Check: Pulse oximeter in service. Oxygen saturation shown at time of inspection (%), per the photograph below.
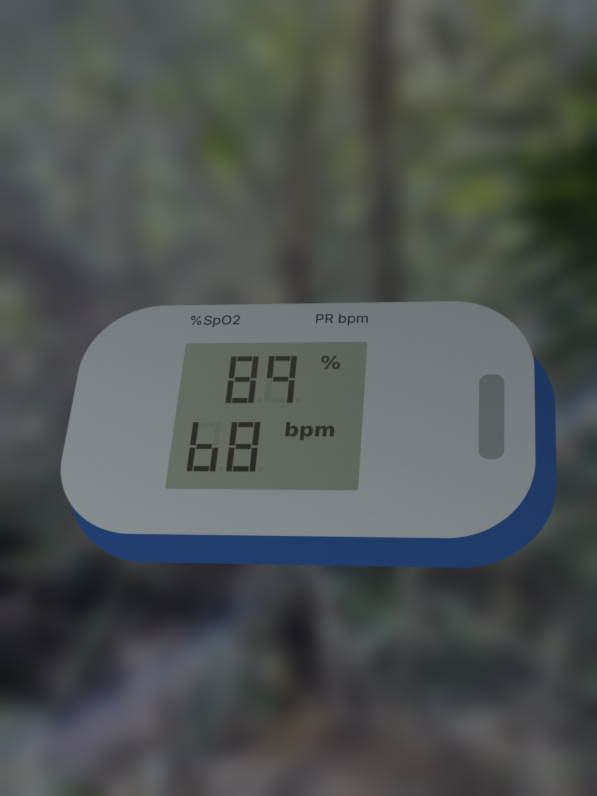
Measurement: 89 %
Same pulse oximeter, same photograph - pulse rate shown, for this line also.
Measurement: 68 bpm
